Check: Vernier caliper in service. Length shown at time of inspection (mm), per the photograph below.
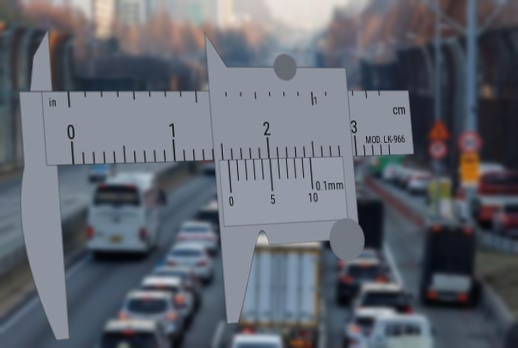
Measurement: 15.6 mm
